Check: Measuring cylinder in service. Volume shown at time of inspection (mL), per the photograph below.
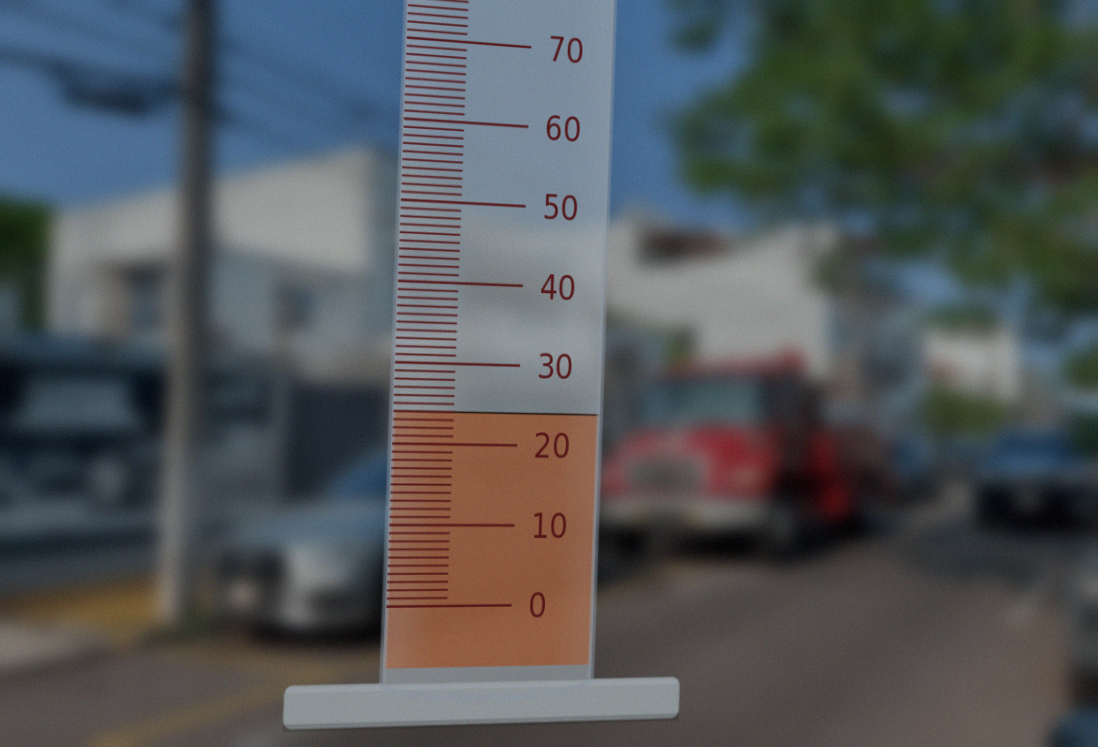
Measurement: 24 mL
